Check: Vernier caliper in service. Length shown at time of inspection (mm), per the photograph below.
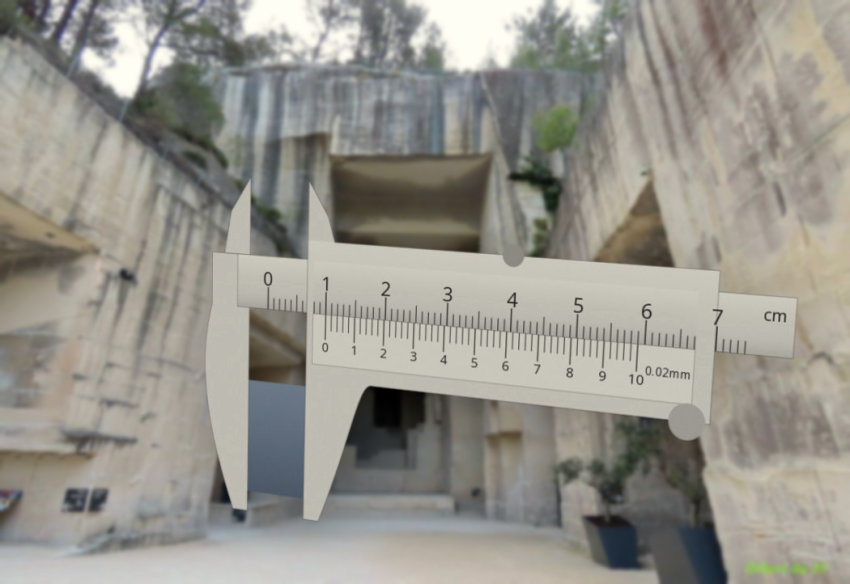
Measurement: 10.0 mm
